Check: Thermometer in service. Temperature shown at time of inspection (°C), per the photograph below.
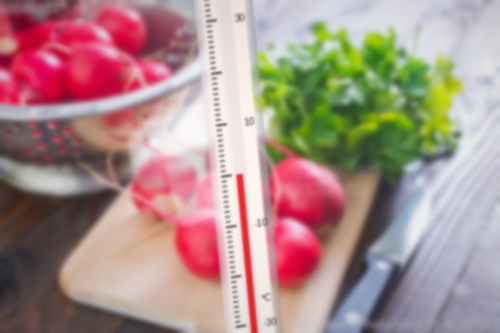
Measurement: 0 °C
